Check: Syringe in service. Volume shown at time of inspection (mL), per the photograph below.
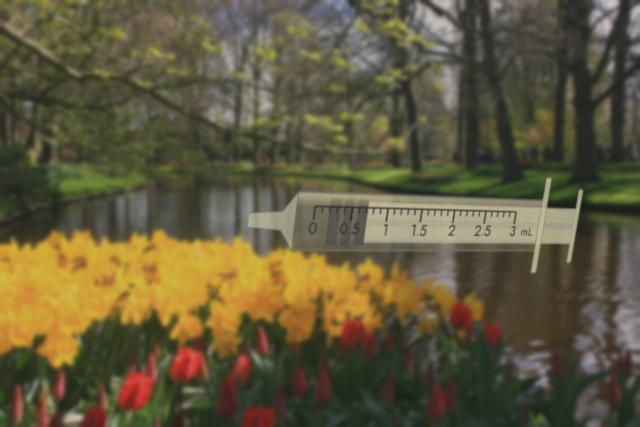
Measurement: 0.2 mL
